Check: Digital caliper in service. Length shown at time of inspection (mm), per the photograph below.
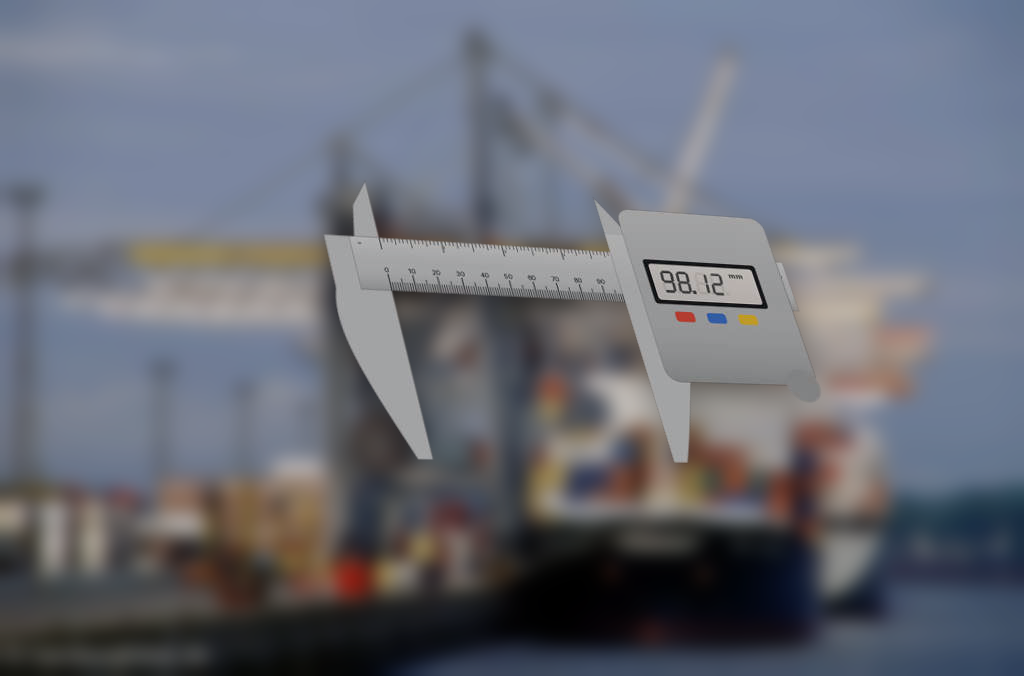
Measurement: 98.12 mm
